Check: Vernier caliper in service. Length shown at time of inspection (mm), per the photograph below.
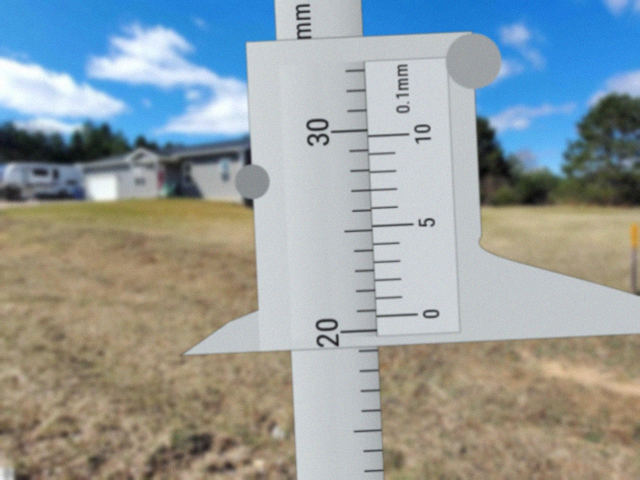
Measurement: 20.7 mm
